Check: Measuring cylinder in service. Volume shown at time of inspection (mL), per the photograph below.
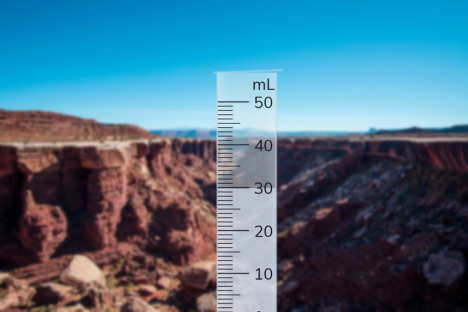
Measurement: 30 mL
